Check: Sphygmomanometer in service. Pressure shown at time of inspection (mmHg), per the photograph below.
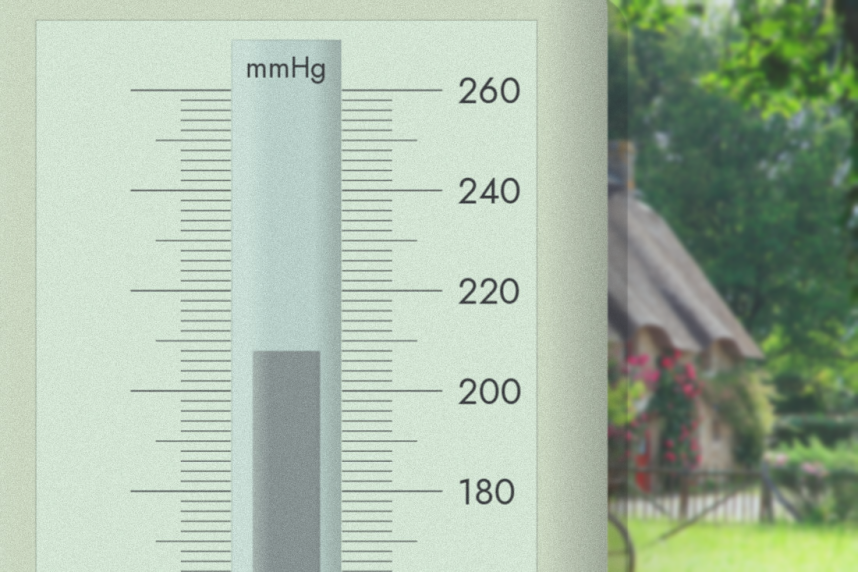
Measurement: 208 mmHg
